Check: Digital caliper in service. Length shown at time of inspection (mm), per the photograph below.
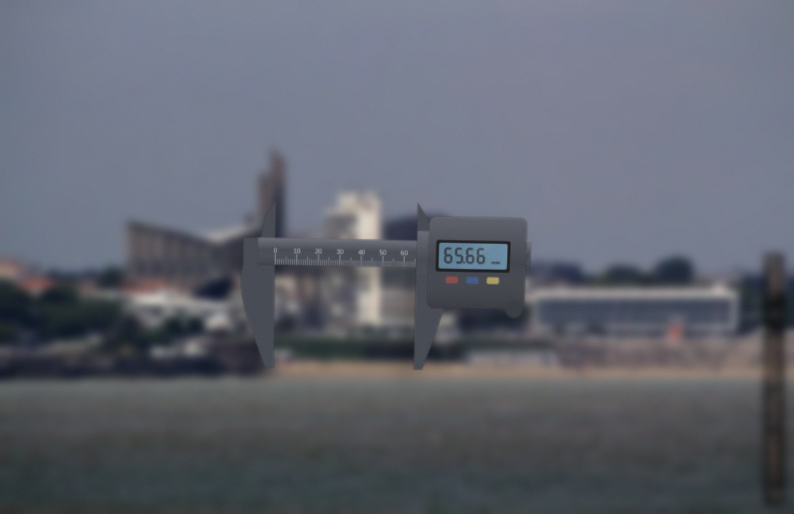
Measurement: 65.66 mm
